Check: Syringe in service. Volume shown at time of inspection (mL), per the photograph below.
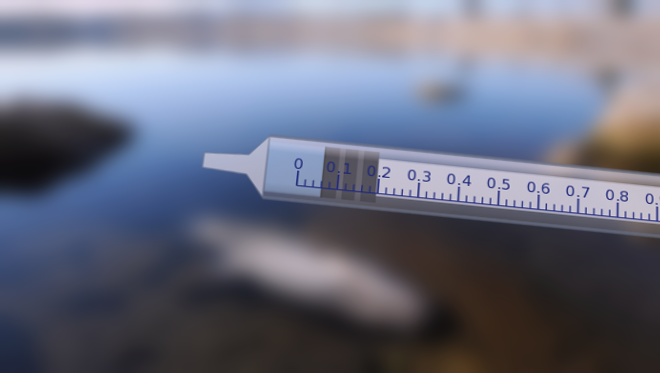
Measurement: 0.06 mL
